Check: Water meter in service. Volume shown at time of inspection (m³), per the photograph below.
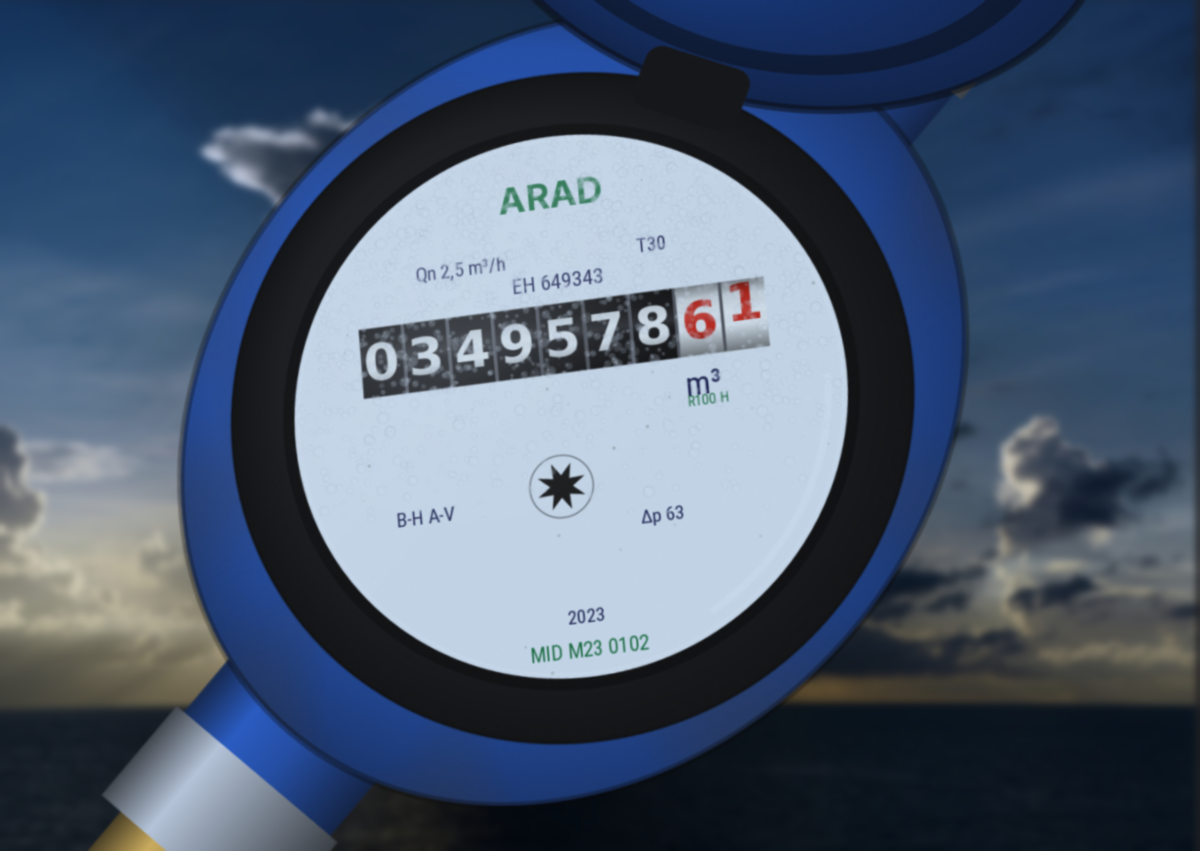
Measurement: 349578.61 m³
